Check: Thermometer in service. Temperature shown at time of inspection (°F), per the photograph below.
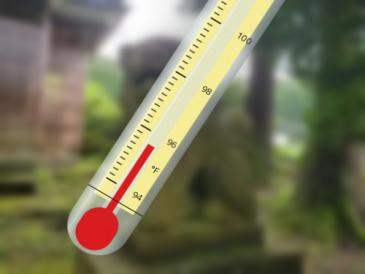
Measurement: 95.6 °F
